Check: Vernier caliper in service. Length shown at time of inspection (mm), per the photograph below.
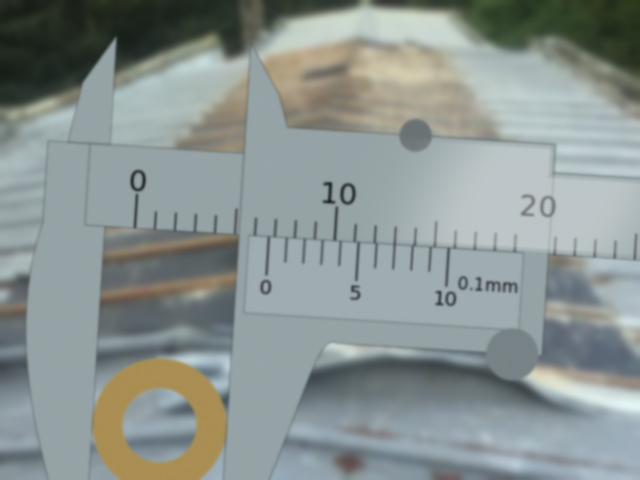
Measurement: 6.7 mm
